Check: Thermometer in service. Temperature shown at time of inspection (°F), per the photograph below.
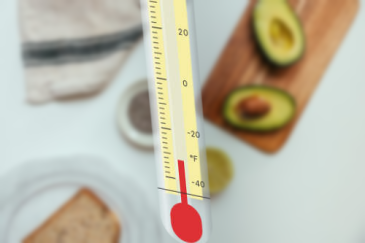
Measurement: -32 °F
